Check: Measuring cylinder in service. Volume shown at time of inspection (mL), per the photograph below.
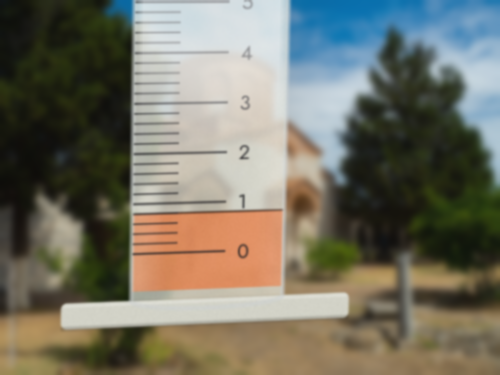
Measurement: 0.8 mL
